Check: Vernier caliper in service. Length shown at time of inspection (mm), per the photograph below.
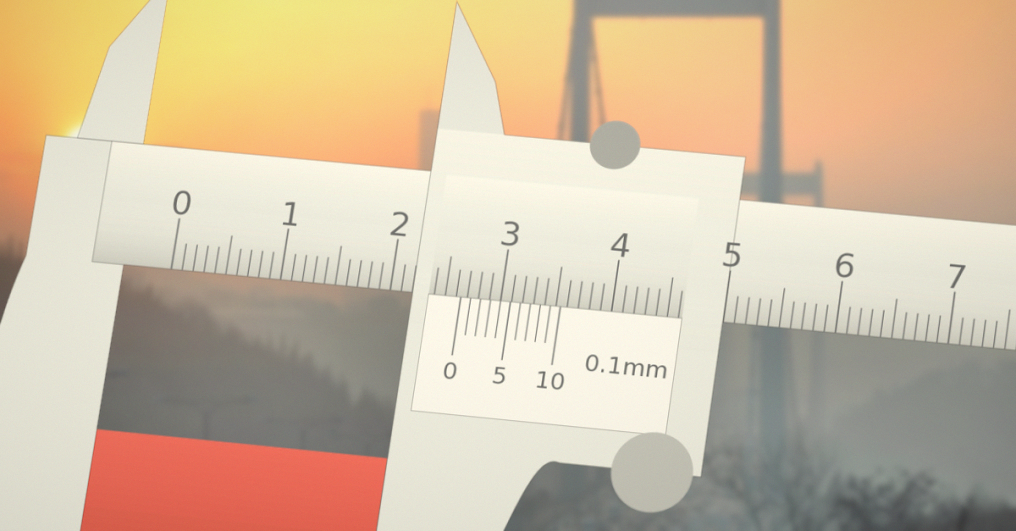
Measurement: 26.4 mm
